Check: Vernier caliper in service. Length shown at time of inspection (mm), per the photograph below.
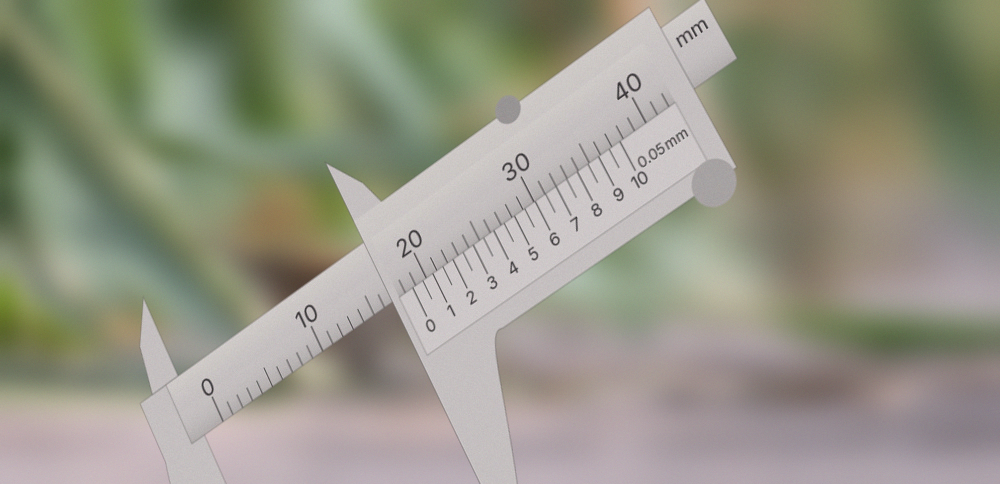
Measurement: 18.7 mm
